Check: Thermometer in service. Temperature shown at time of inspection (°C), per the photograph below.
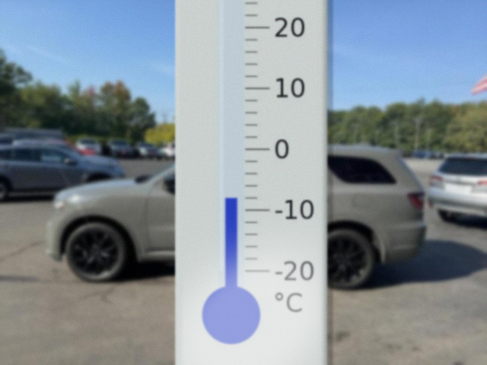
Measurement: -8 °C
